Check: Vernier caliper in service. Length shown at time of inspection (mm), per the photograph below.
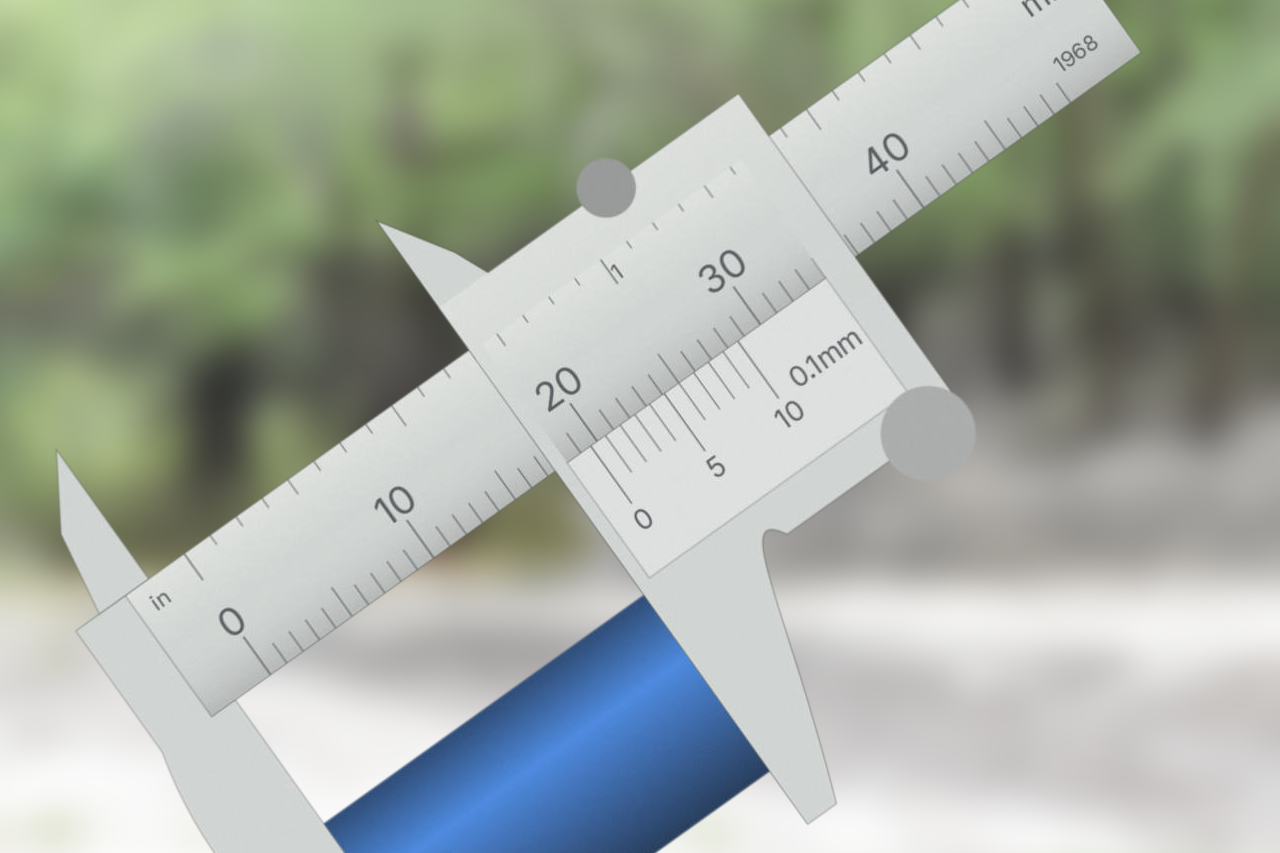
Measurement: 19.6 mm
